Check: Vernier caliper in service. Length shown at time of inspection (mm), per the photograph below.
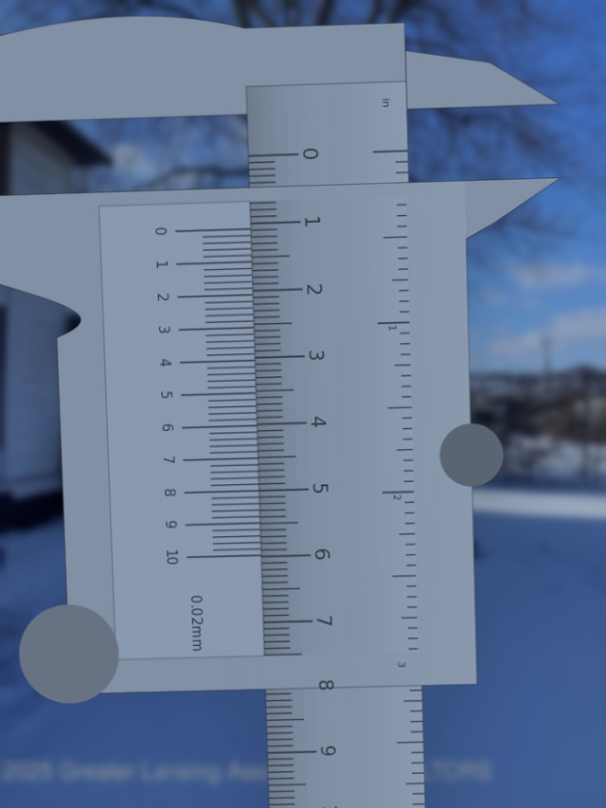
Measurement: 10.8 mm
